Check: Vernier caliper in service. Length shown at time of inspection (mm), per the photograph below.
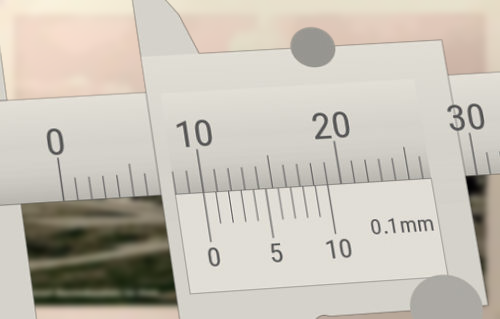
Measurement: 10.0 mm
